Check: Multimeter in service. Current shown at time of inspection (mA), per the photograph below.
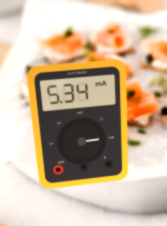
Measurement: 5.34 mA
